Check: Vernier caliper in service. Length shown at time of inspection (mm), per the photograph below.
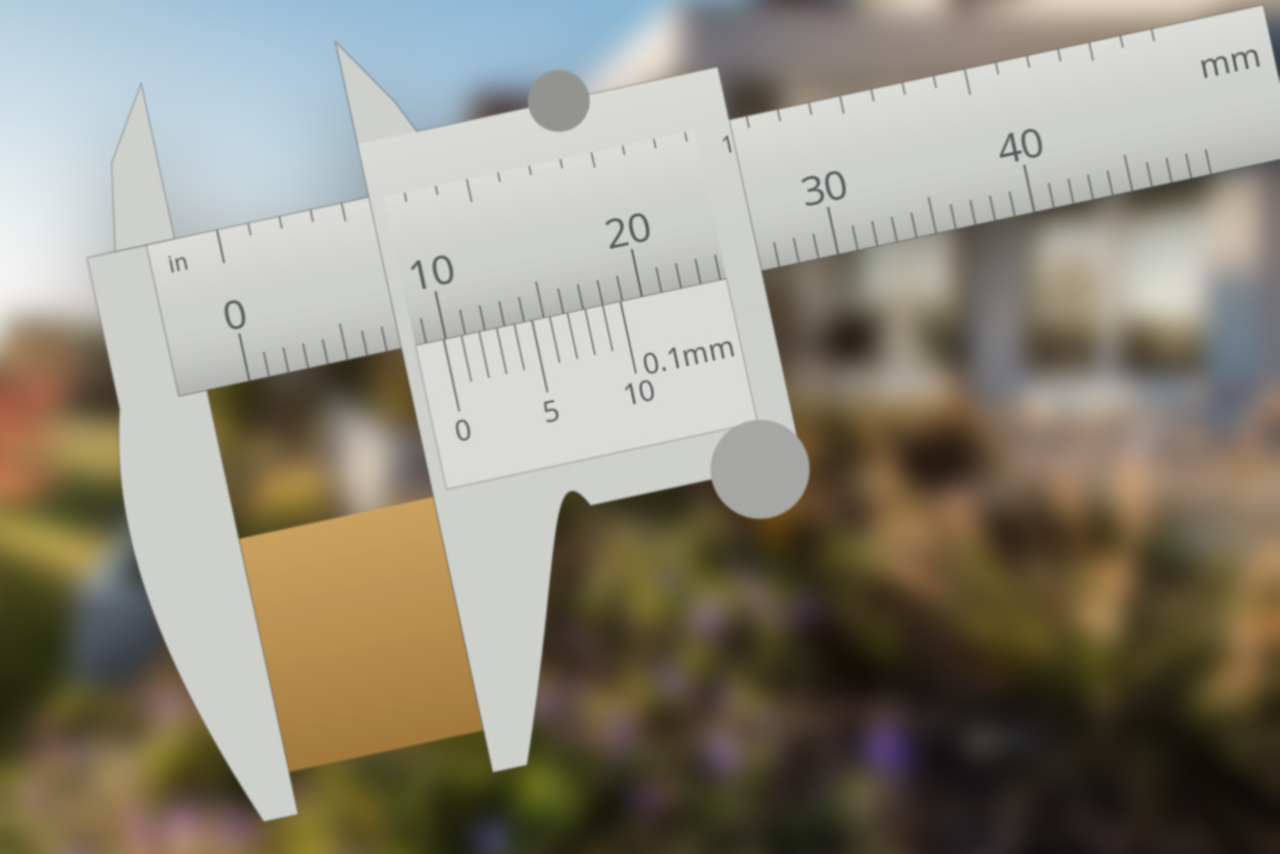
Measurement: 9.9 mm
